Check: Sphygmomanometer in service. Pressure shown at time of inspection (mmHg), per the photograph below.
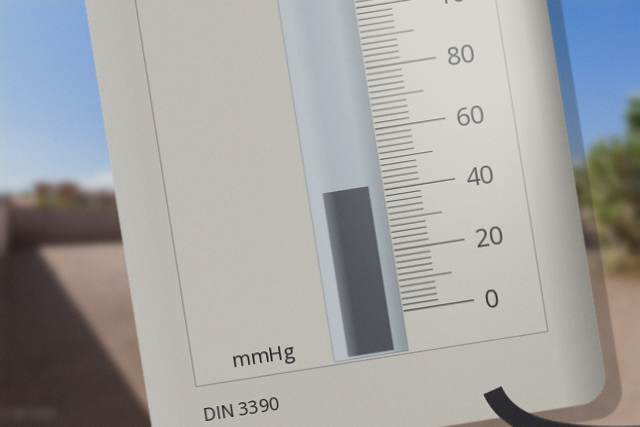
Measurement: 42 mmHg
